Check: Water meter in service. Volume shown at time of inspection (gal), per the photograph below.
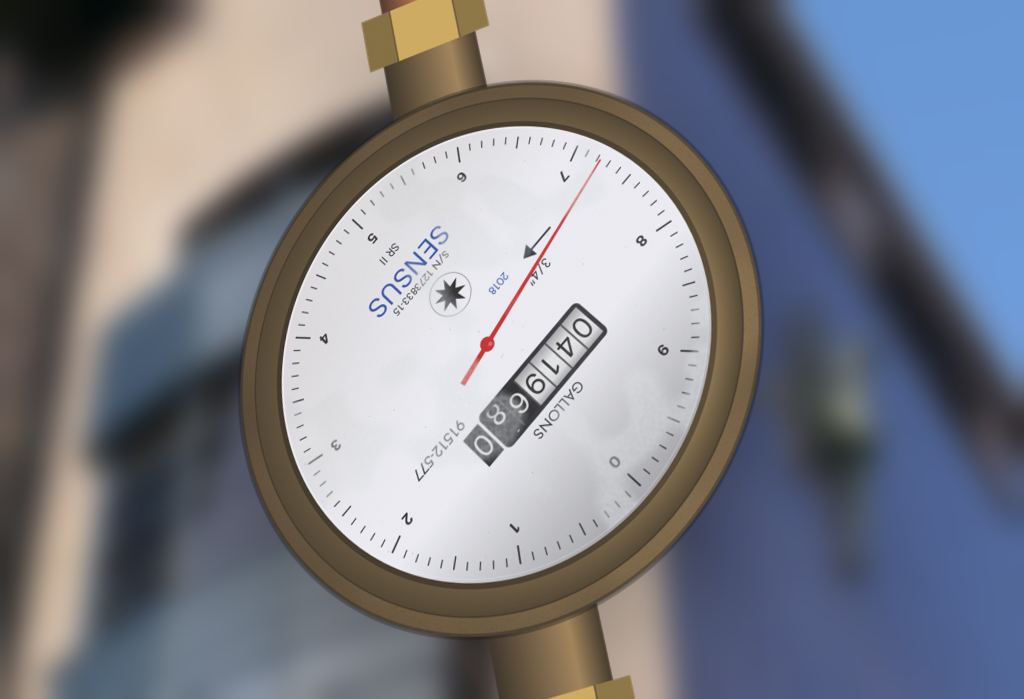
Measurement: 419677.2 gal
